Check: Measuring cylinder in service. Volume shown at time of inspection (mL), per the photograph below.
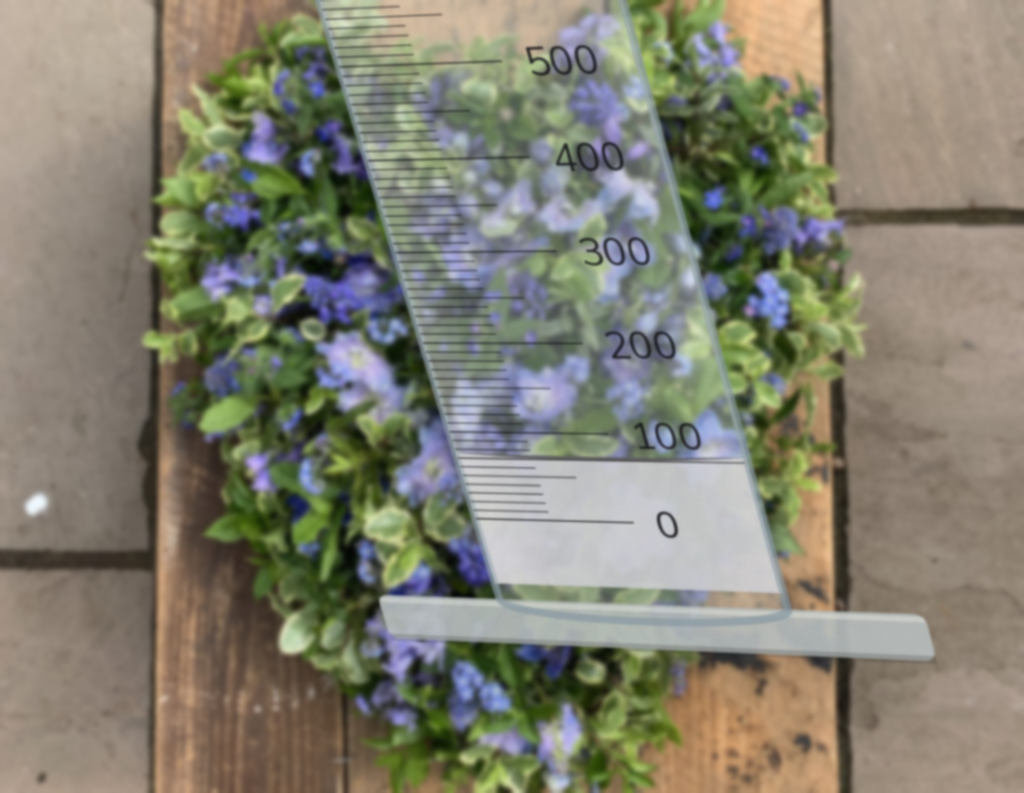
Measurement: 70 mL
